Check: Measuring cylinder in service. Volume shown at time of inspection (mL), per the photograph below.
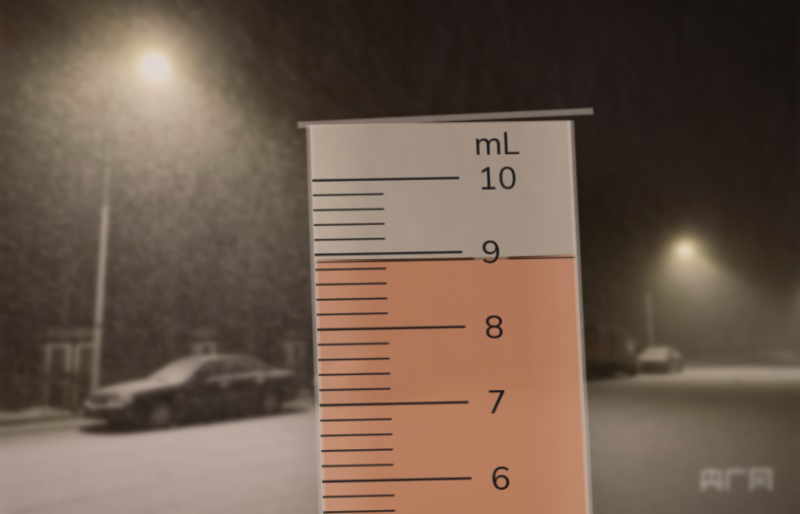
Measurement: 8.9 mL
